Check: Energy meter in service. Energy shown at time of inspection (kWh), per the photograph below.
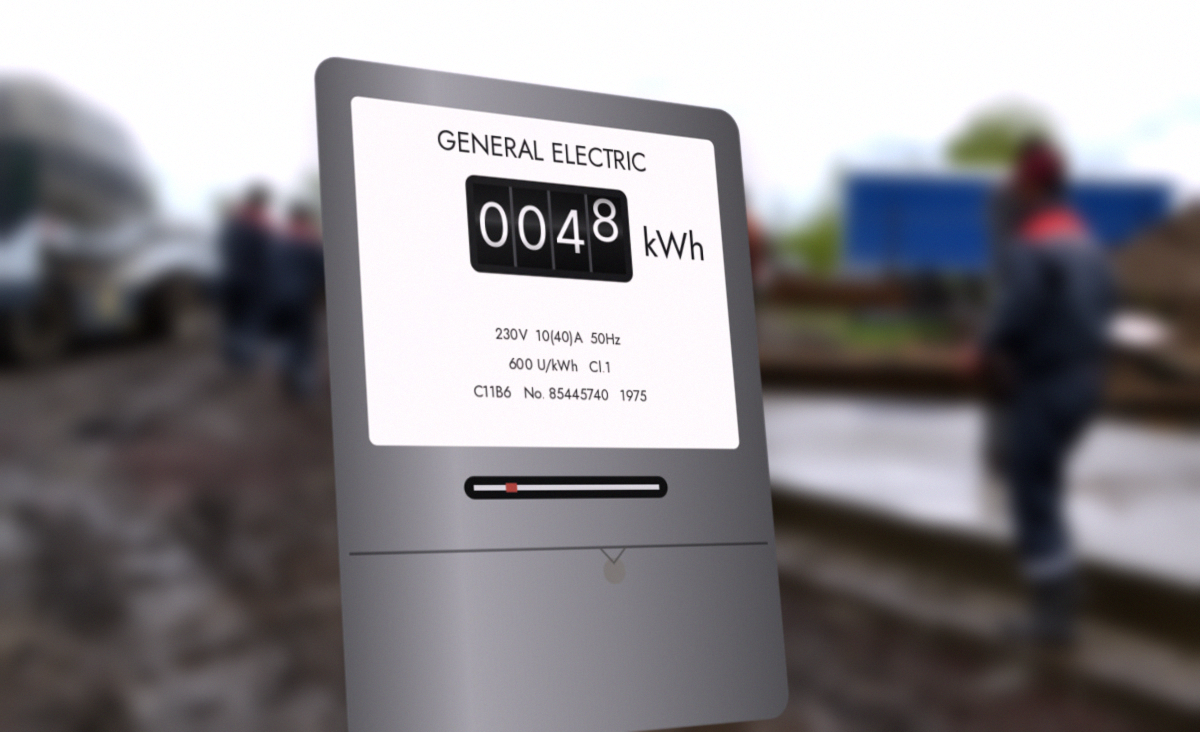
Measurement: 48 kWh
